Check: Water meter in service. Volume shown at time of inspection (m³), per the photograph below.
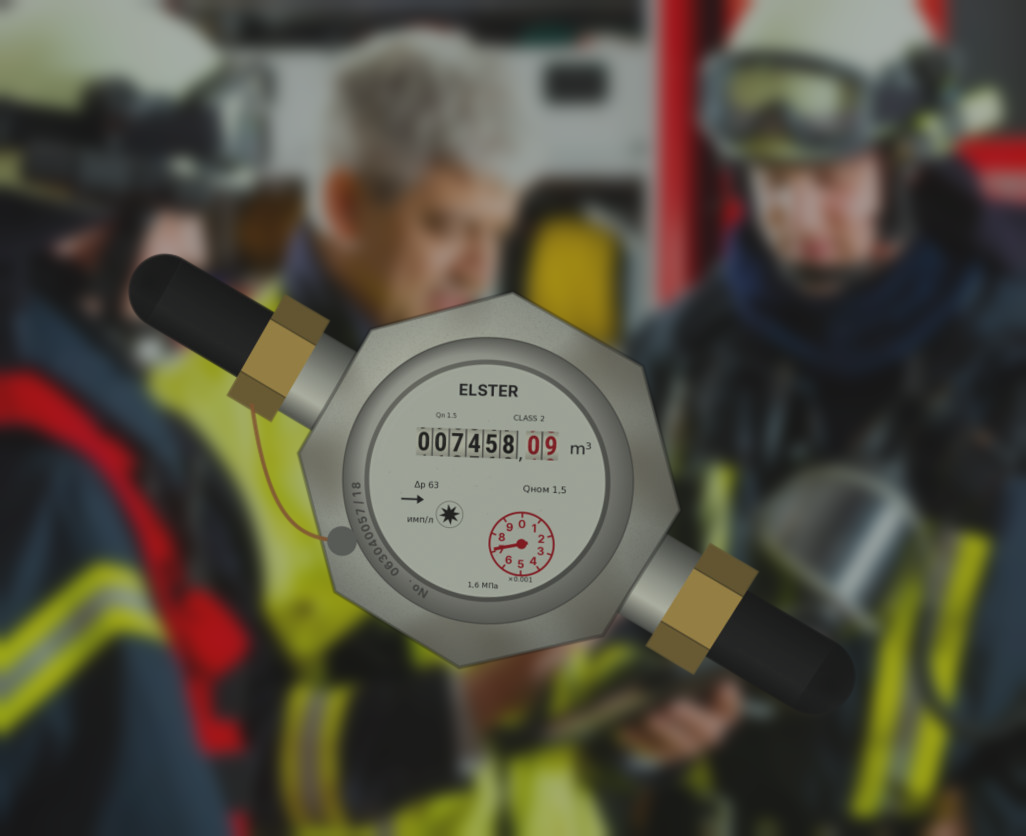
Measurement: 7458.097 m³
